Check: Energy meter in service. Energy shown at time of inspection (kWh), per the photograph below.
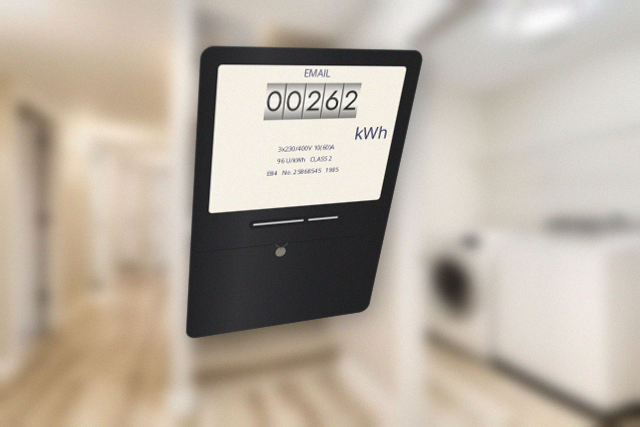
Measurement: 262 kWh
